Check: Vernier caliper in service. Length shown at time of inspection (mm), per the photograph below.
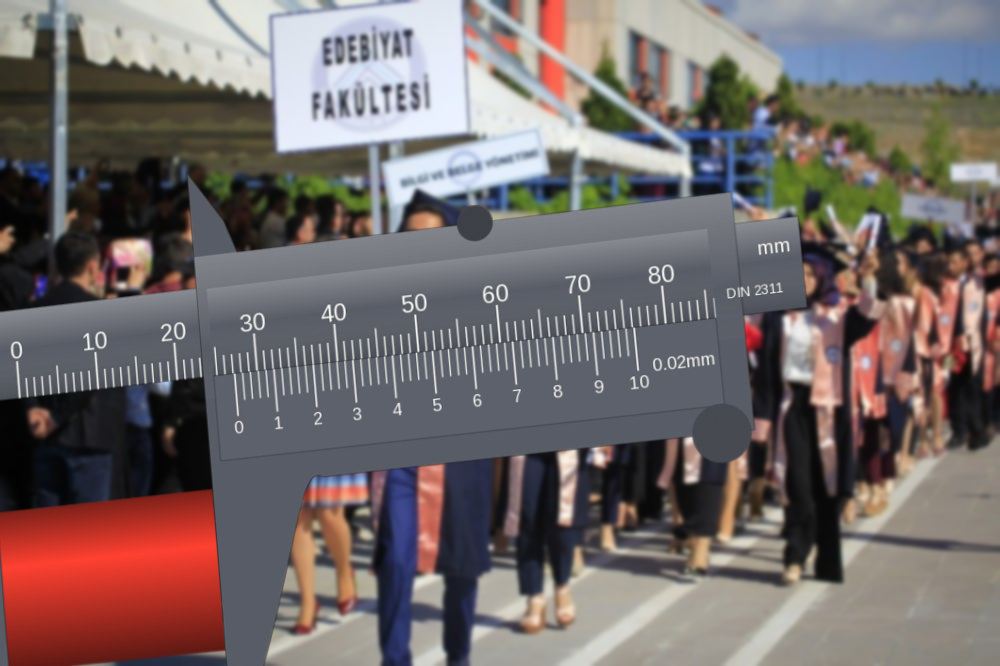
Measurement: 27.2 mm
